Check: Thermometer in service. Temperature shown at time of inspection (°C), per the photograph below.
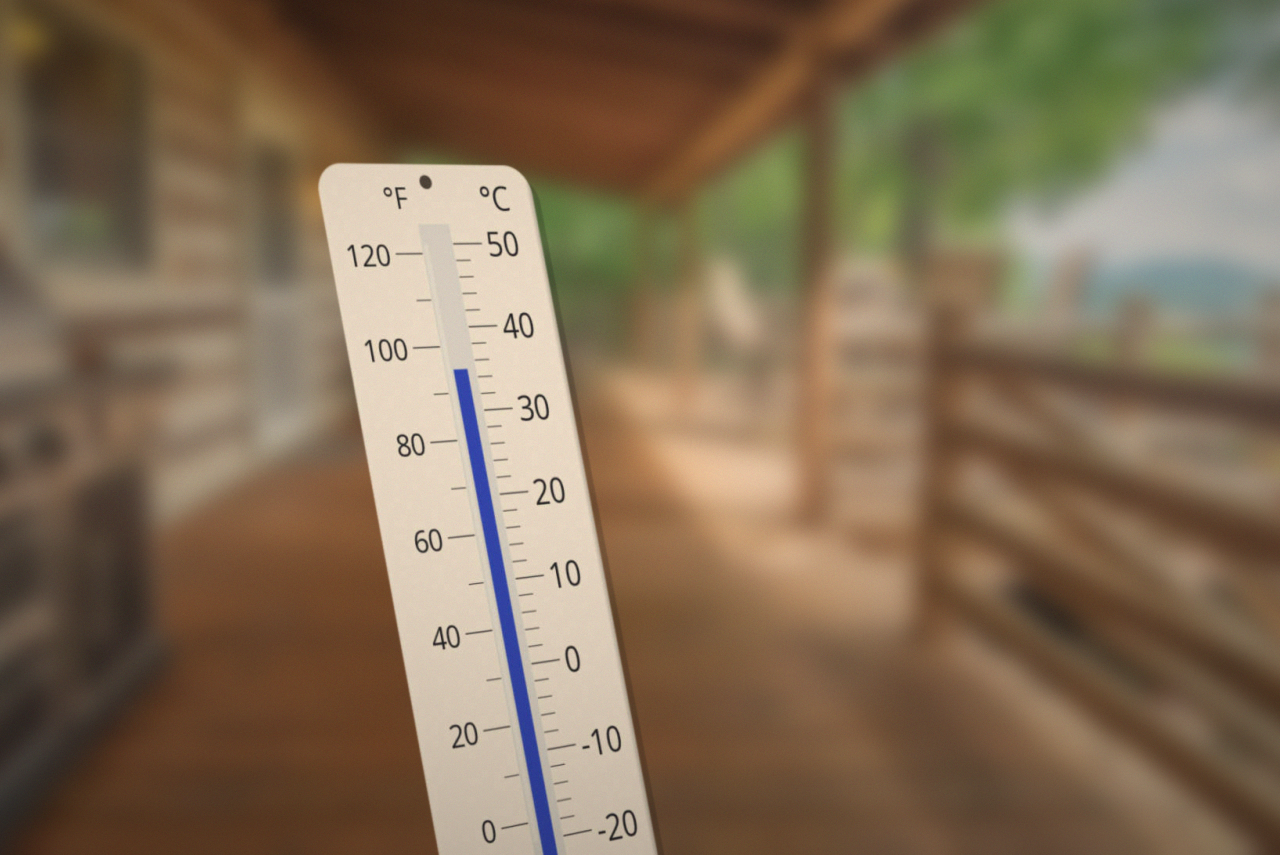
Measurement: 35 °C
